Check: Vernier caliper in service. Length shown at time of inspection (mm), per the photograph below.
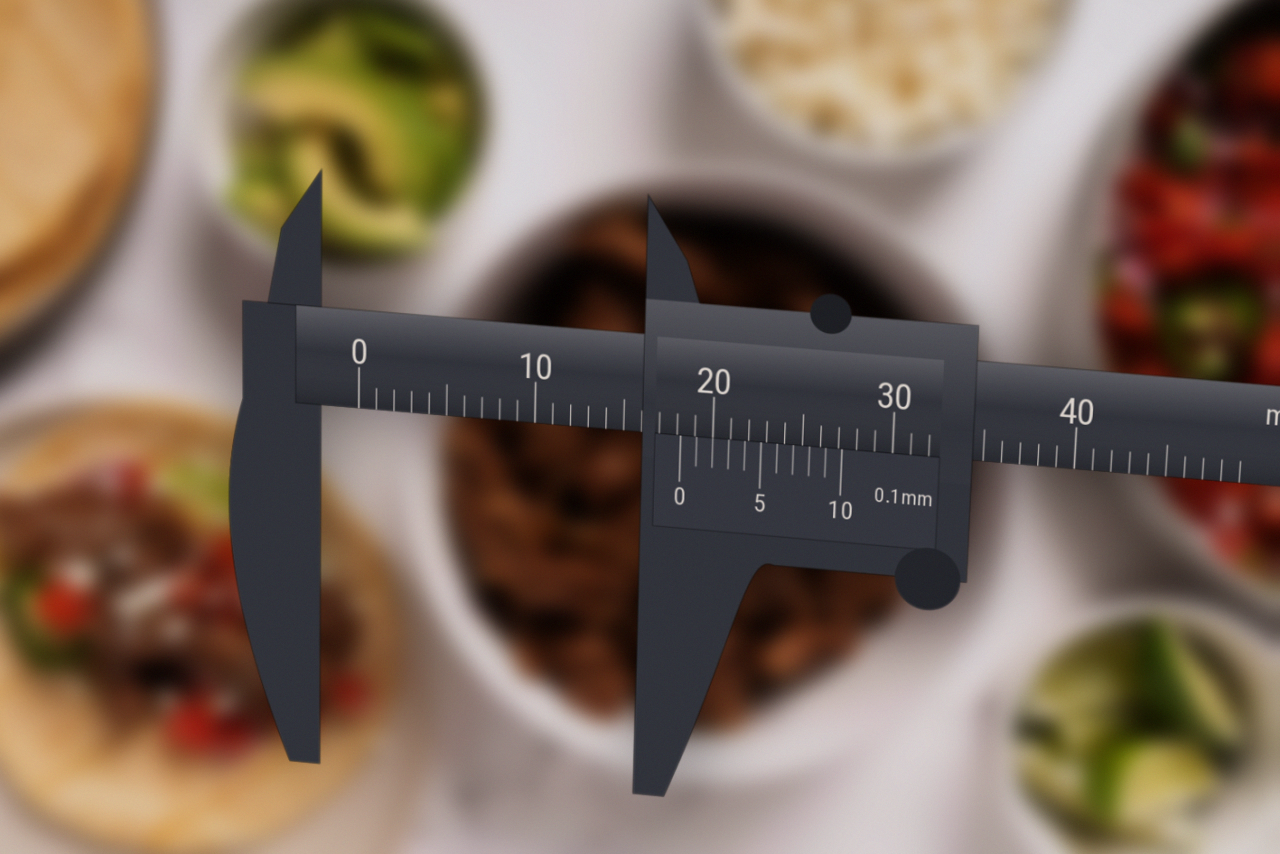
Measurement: 18.2 mm
